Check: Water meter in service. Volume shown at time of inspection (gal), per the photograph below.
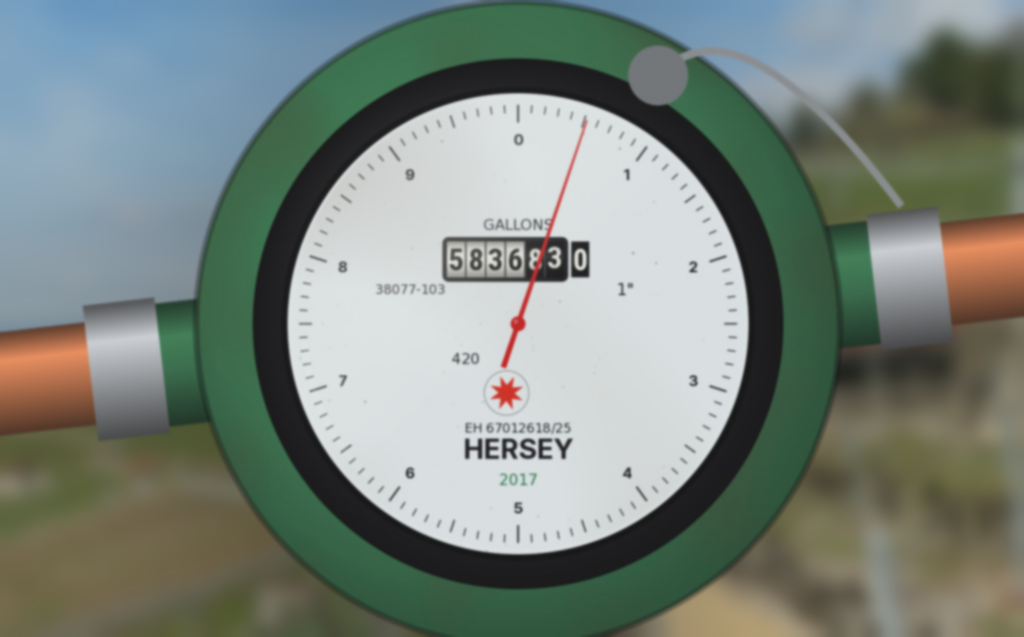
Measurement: 5836830.5 gal
